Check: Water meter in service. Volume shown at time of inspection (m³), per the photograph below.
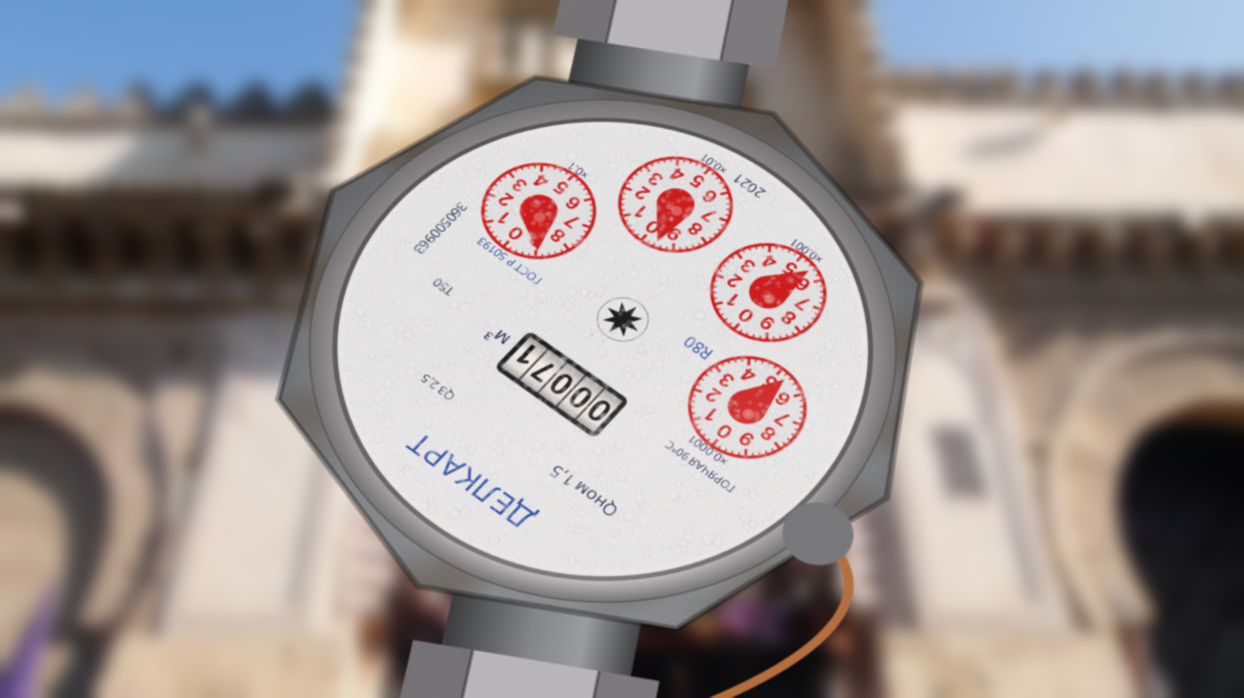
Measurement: 70.8955 m³
